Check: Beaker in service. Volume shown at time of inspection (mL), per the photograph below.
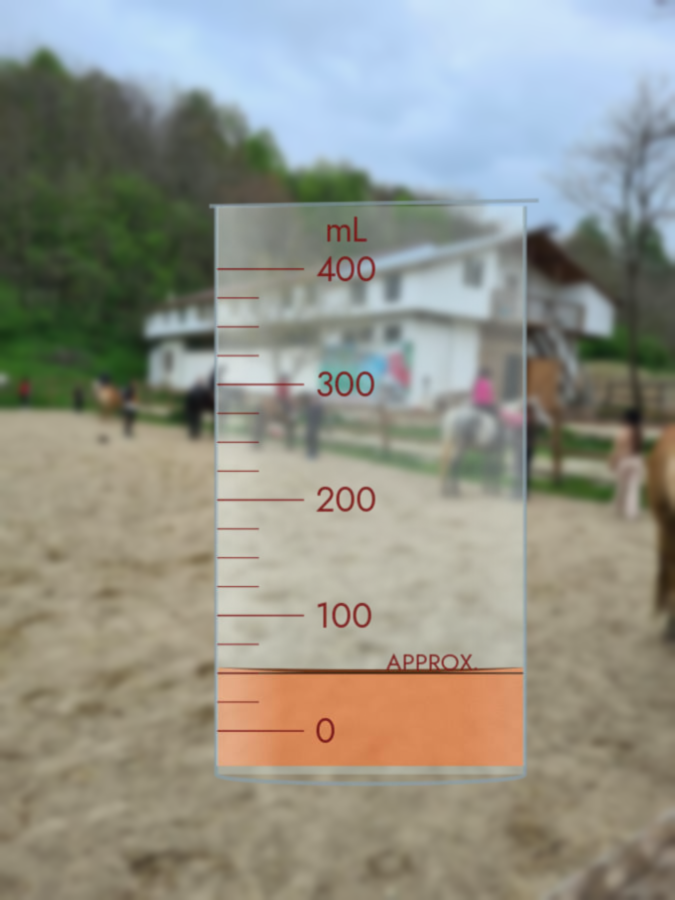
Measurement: 50 mL
